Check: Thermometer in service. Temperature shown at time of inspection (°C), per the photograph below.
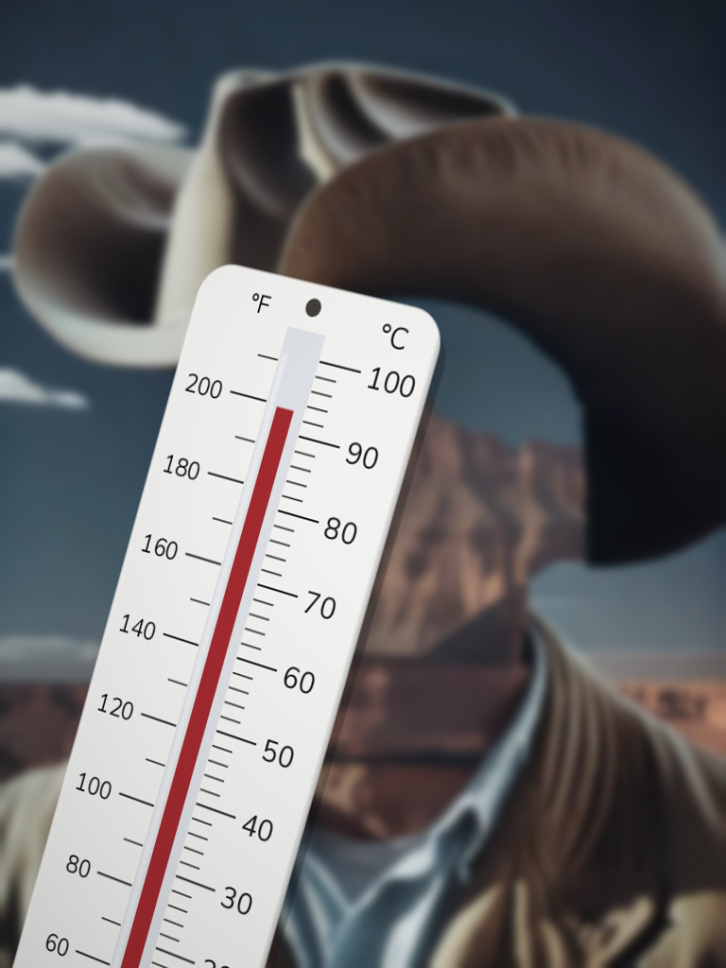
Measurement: 93 °C
